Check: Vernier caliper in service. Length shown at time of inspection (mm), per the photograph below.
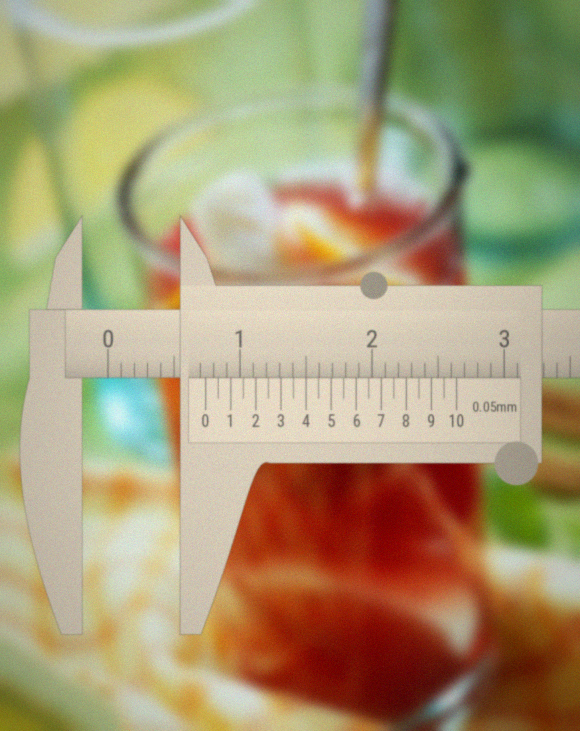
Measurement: 7.4 mm
